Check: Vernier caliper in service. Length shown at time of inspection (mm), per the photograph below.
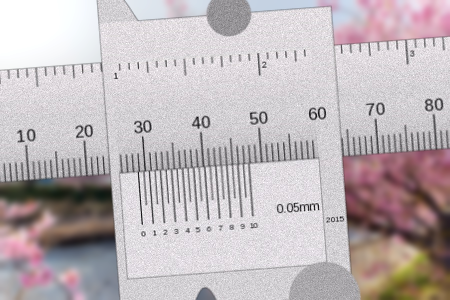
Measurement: 28.8 mm
